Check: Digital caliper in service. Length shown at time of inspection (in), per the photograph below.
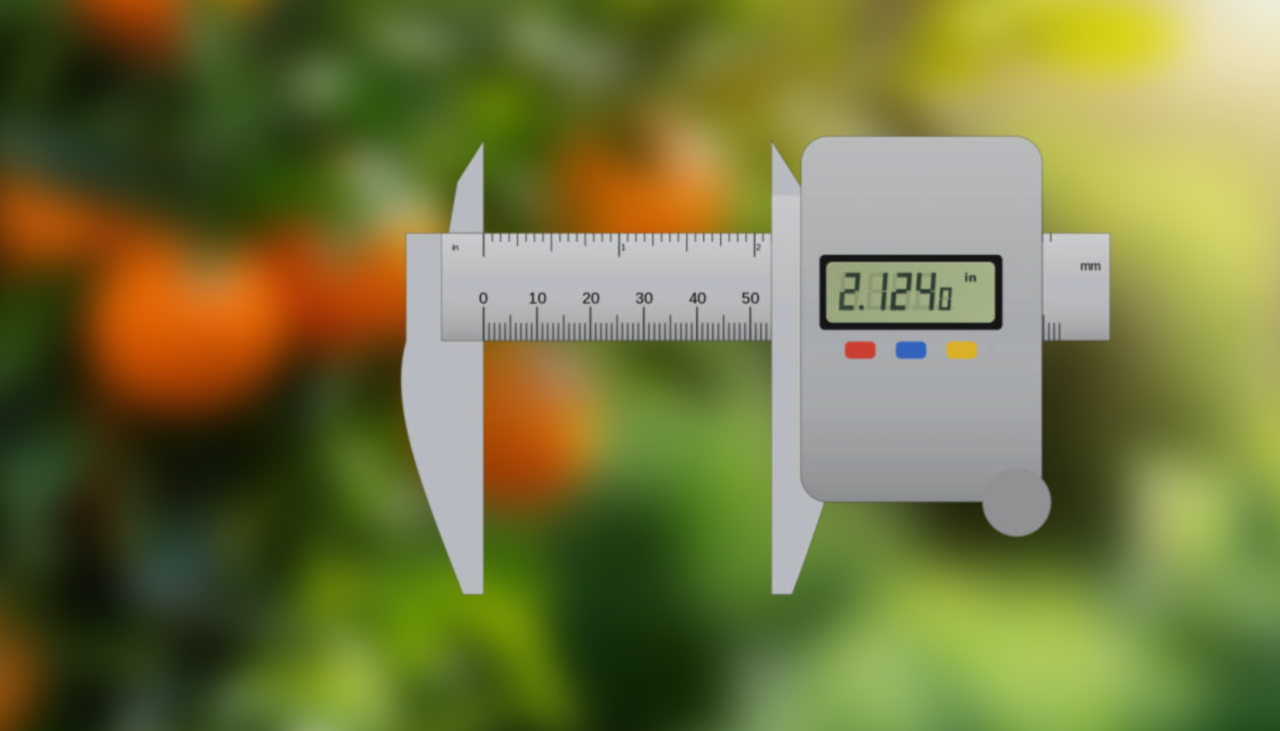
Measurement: 2.1240 in
